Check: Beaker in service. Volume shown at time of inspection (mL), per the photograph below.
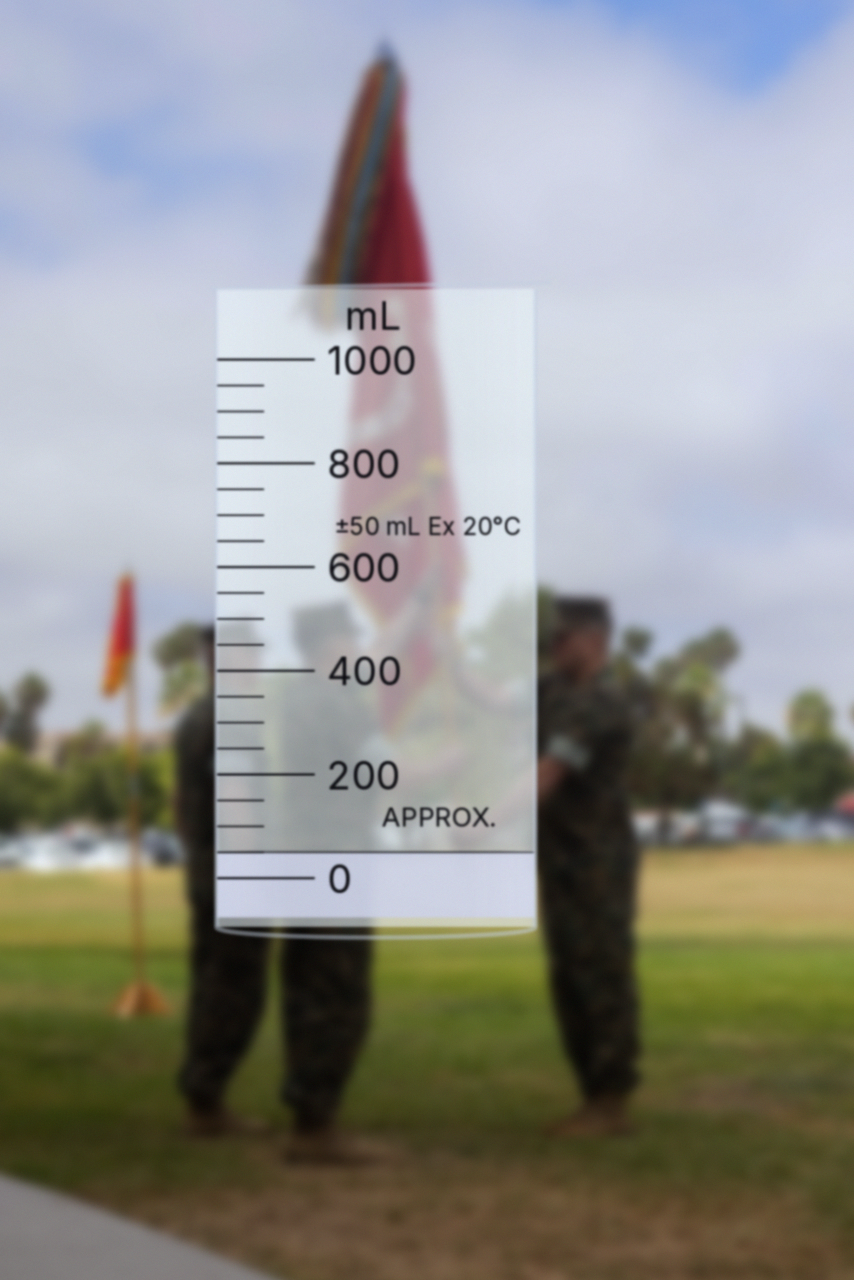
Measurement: 50 mL
